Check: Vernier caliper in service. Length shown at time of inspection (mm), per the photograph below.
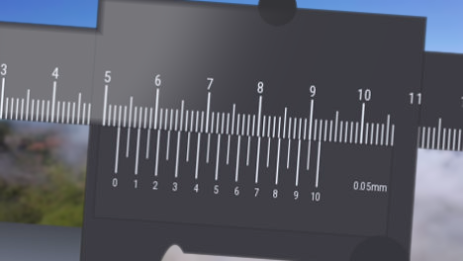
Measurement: 53.0 mm
